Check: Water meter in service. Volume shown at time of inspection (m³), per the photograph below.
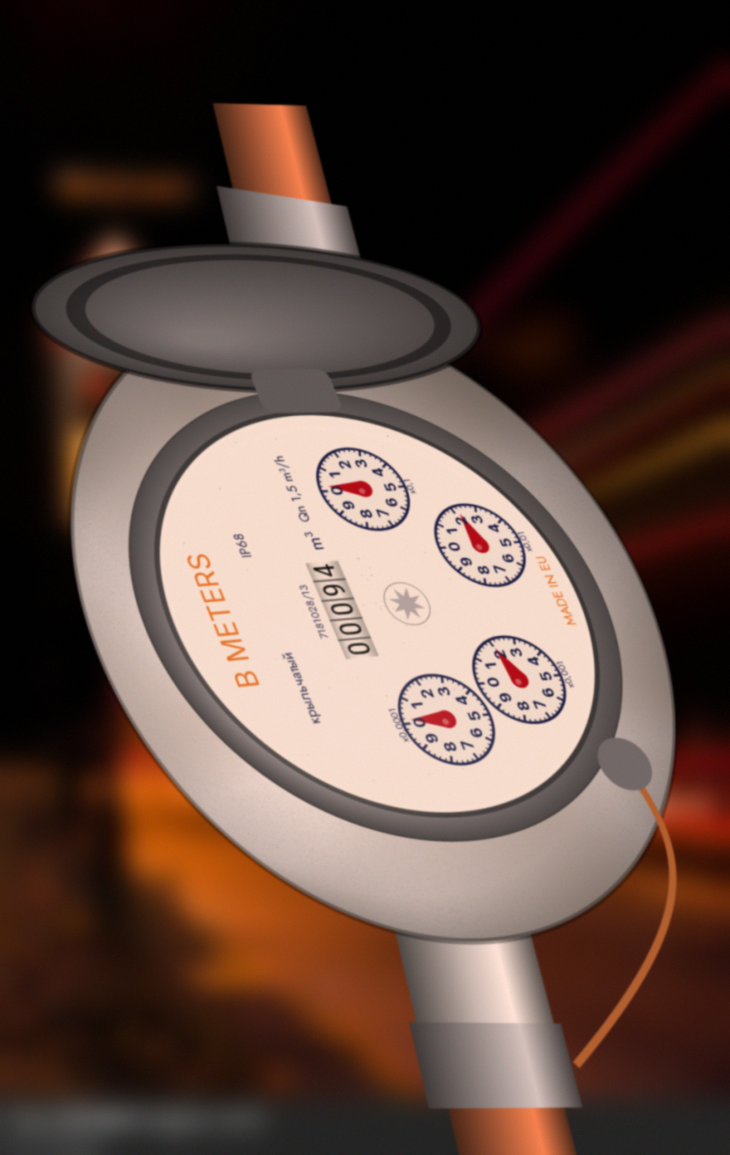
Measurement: 94.0220 m³
